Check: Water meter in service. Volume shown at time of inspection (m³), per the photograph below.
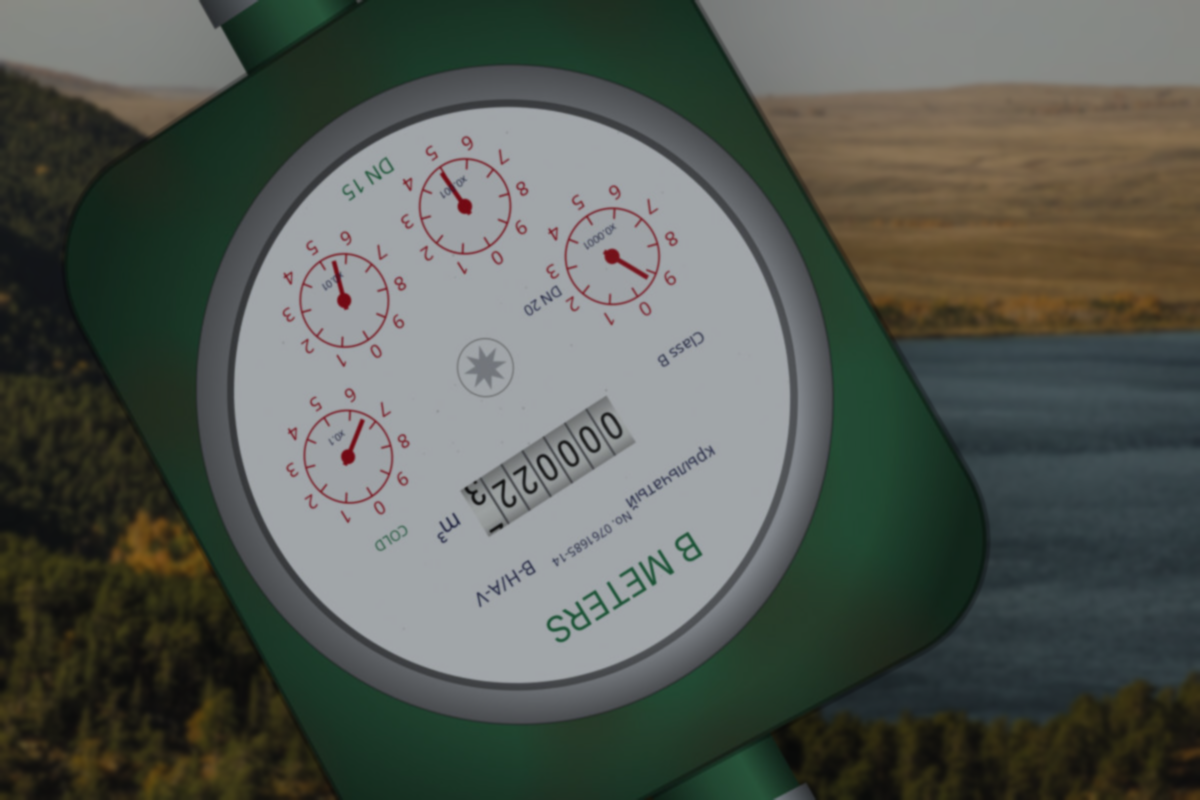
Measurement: 222.6549 m³
